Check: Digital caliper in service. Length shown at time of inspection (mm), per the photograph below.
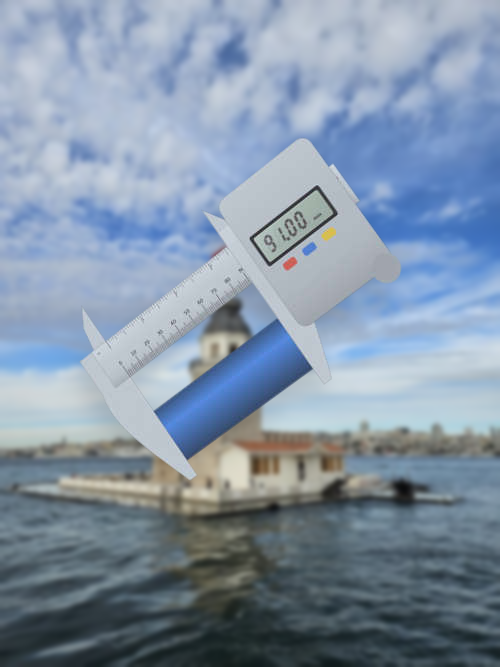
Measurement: 91.00 mm
